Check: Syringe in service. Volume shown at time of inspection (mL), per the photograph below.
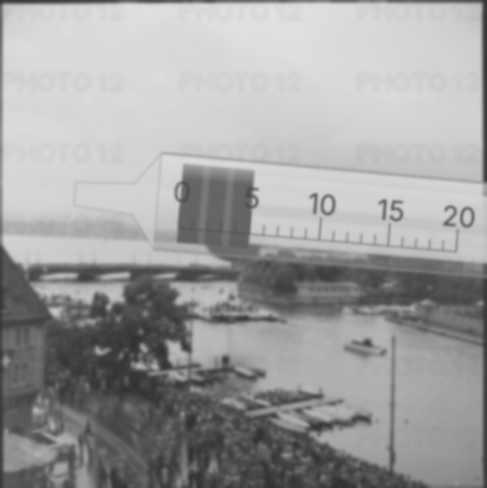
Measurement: 0 mL
